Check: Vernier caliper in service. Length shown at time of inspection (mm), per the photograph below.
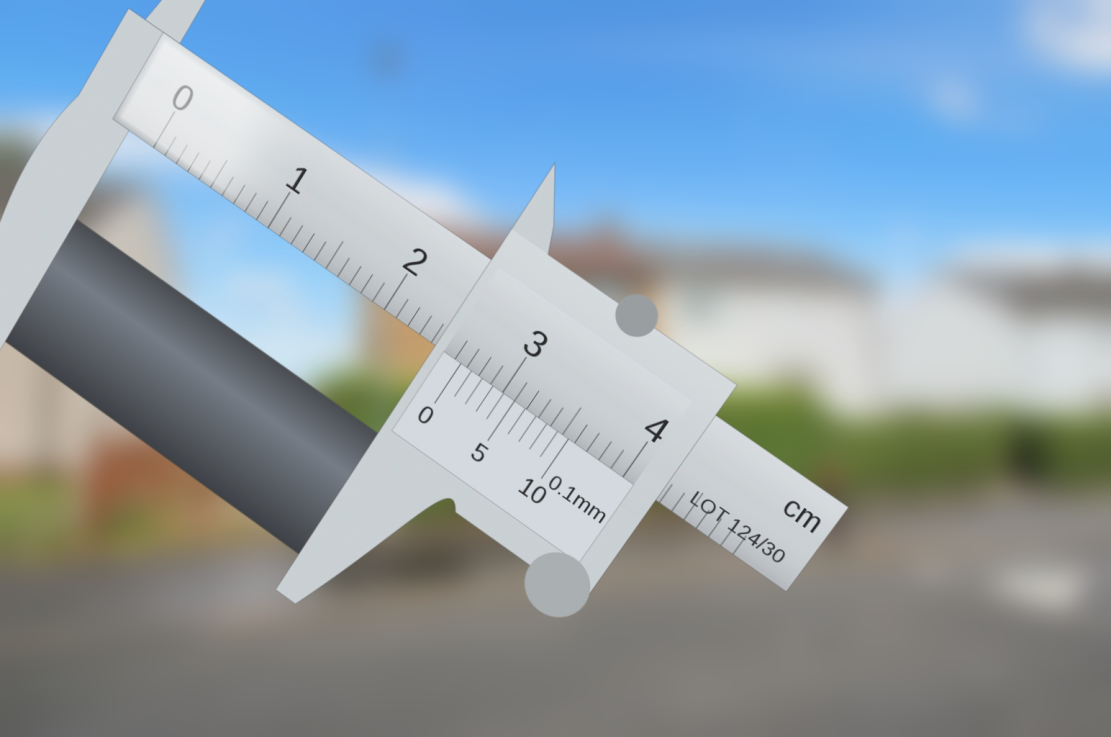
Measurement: 26.5 mm
